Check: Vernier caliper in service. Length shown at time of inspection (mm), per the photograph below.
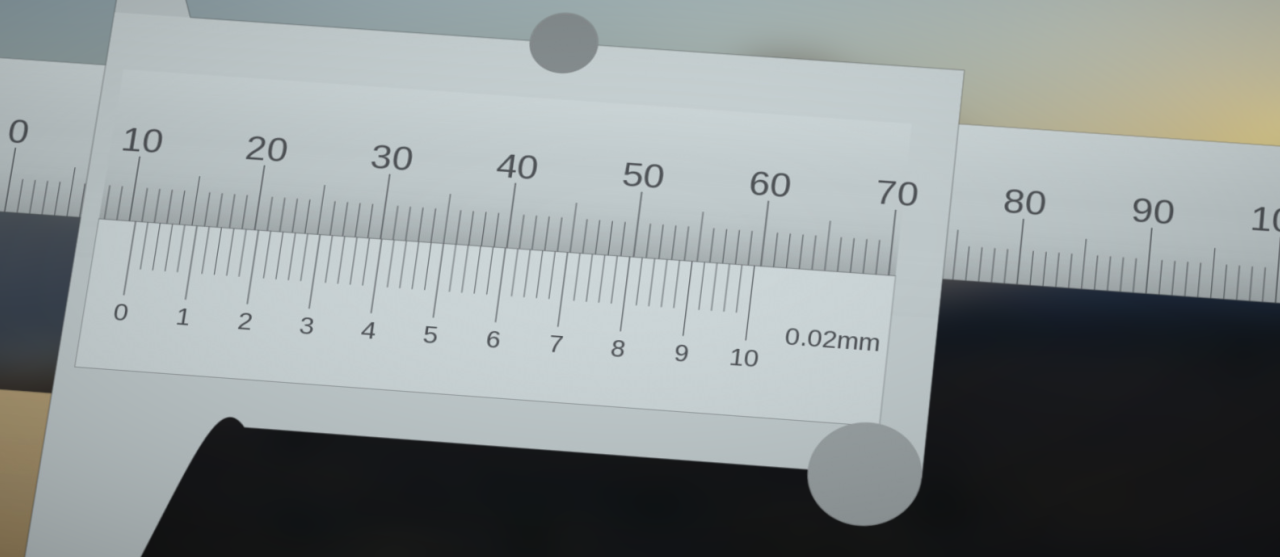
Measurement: 10.5 mm
